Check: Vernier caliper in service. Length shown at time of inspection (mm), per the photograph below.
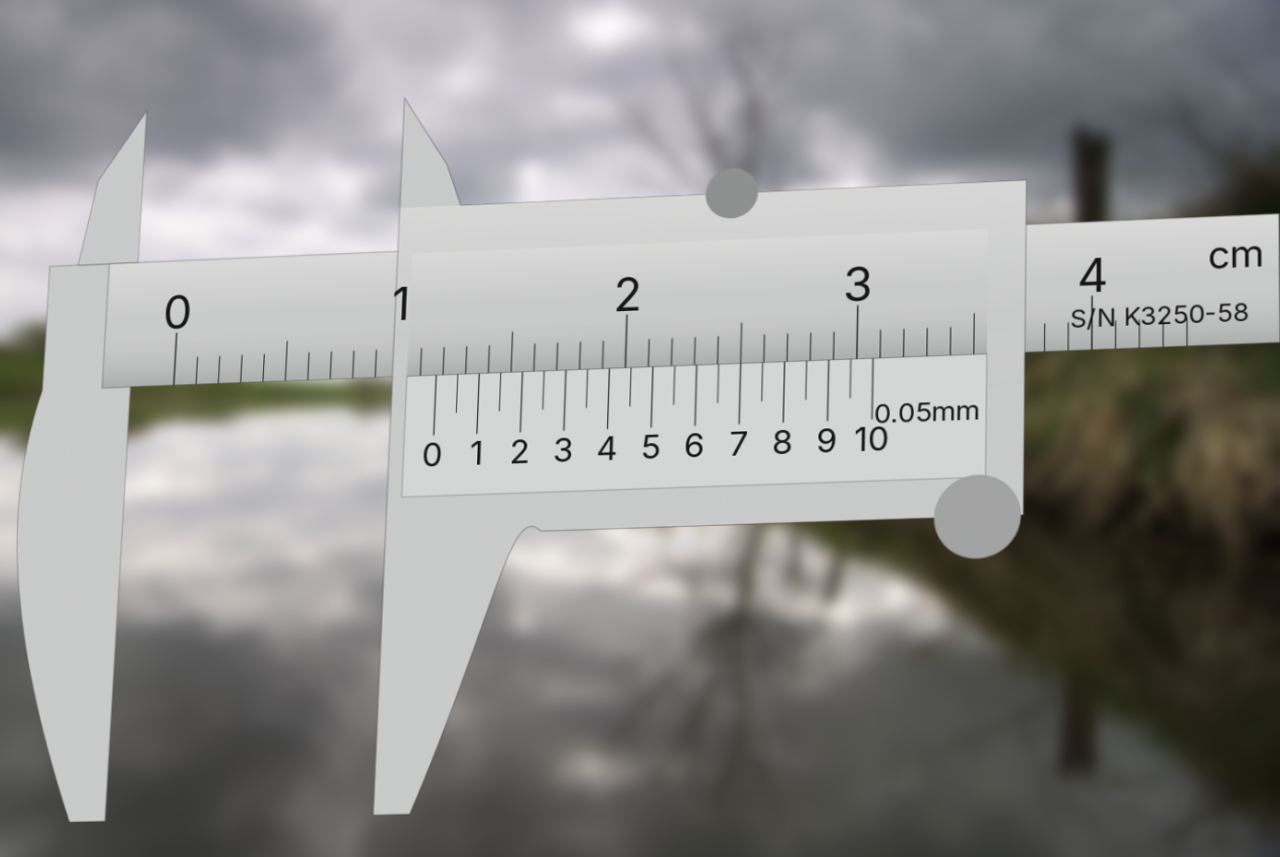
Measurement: 11.7 mm
